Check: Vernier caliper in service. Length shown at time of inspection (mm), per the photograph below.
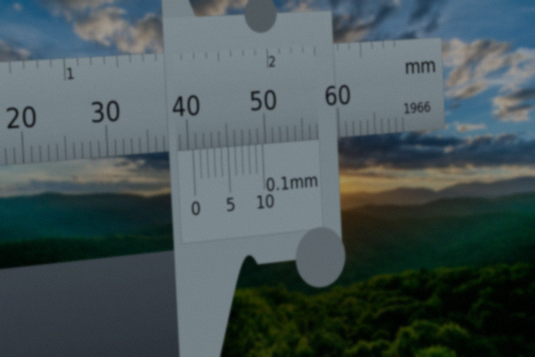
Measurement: 40.6 mm
